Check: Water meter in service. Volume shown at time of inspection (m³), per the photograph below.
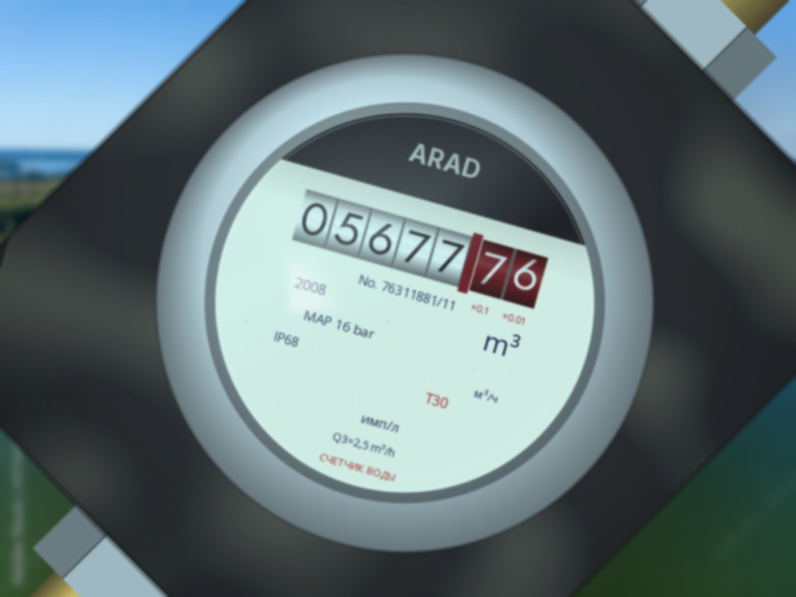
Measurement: 5677.76 m³
